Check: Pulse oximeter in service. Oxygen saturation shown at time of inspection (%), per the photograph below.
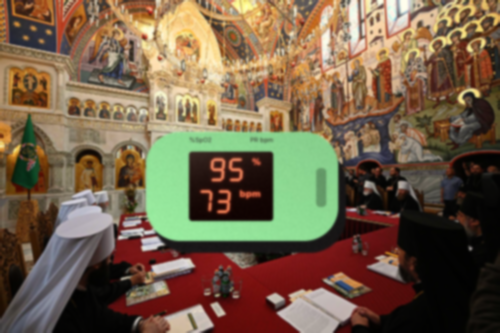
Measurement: 95 %
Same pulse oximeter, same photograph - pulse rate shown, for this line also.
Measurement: 73 bpm
